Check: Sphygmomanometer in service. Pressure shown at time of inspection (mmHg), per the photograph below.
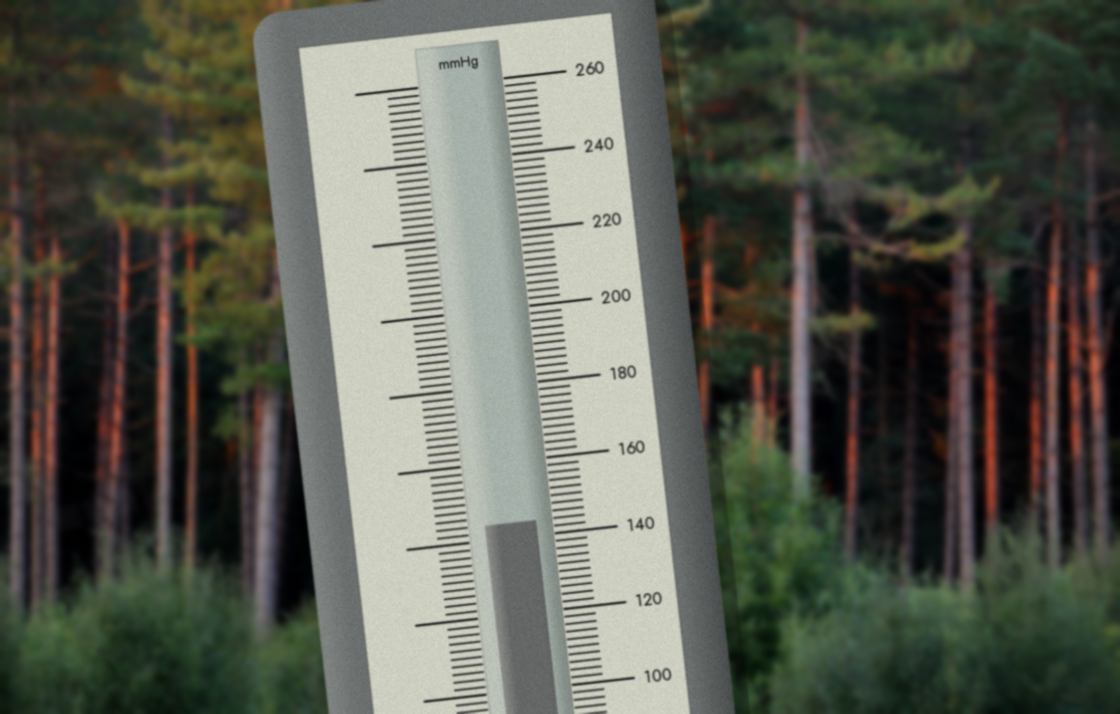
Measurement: 144 mmHg
